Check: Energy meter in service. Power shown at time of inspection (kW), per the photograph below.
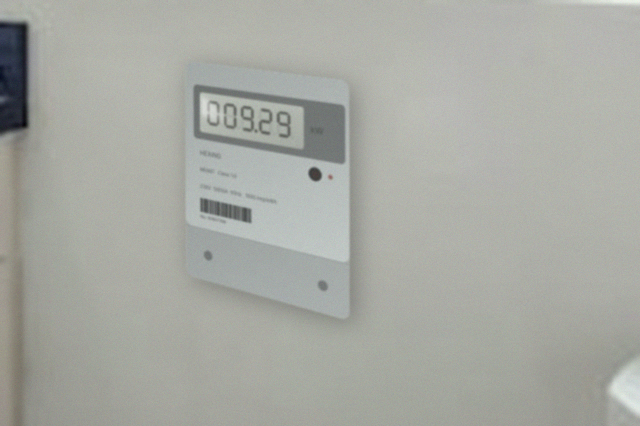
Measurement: 9.29 kW
